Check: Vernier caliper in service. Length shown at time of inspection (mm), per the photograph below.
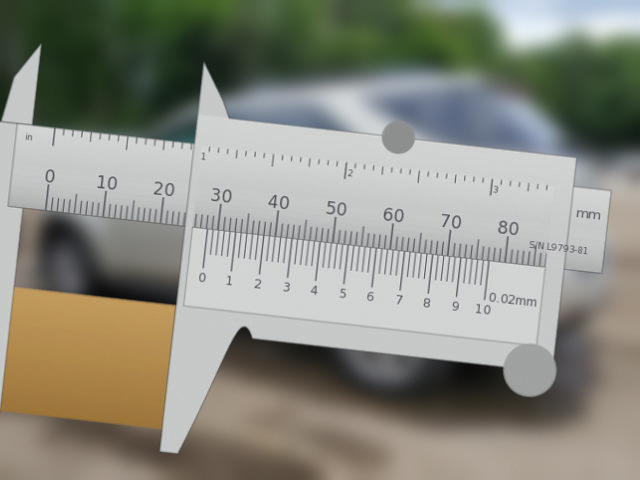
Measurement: 28.2 mm
